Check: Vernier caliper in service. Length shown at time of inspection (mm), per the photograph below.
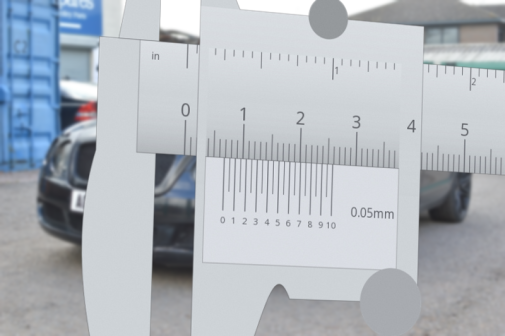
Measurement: 6.8 mm
